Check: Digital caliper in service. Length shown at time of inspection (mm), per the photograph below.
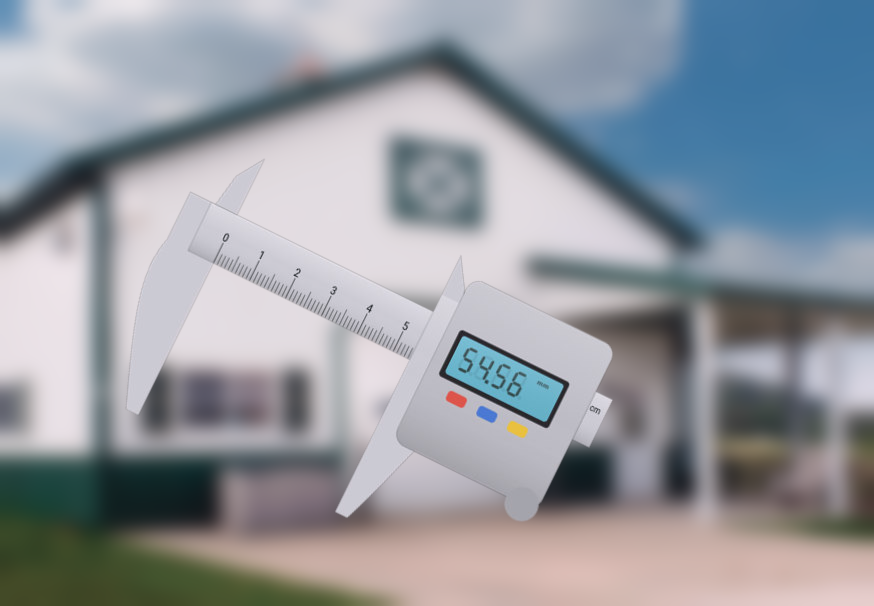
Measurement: 54.56 mm
